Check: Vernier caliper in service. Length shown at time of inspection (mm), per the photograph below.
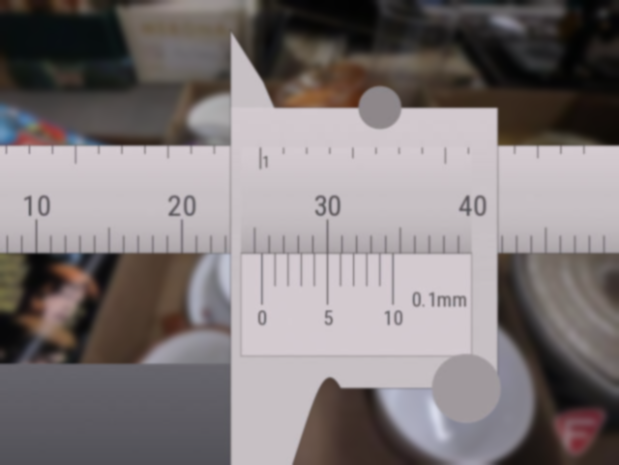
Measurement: 25.5 mm
